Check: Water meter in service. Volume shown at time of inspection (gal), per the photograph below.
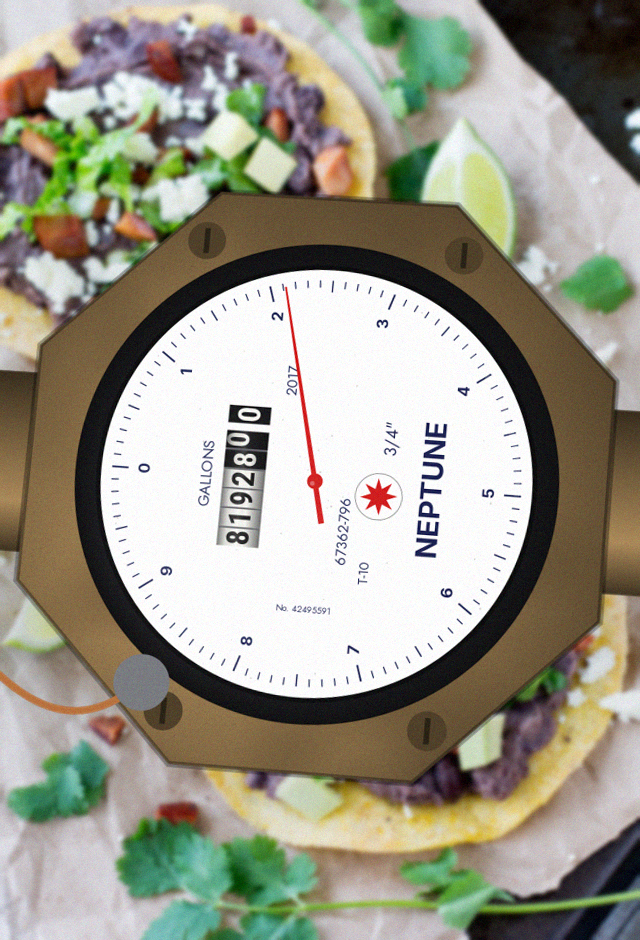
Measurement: 8192802.1 gal
